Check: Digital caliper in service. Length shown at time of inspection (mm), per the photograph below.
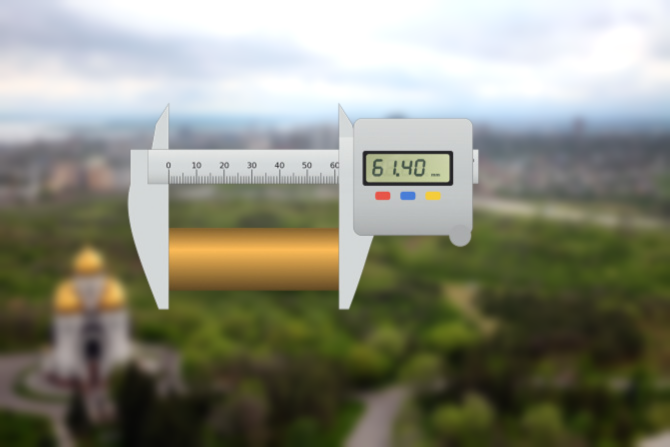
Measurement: 61.40 mm
